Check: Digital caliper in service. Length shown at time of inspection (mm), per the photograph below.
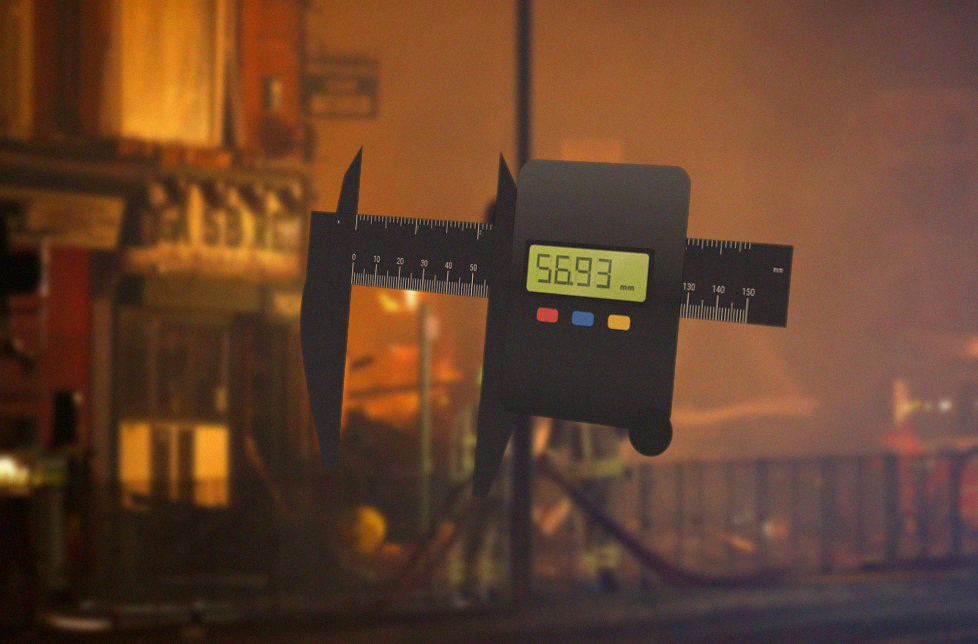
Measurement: 56.93 mm
